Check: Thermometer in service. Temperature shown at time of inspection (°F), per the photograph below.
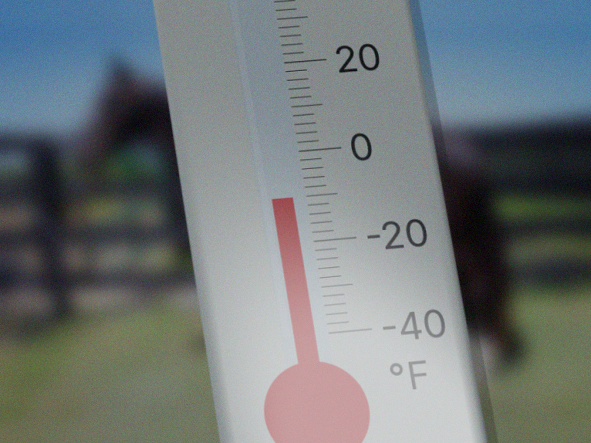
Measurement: -10 °F
